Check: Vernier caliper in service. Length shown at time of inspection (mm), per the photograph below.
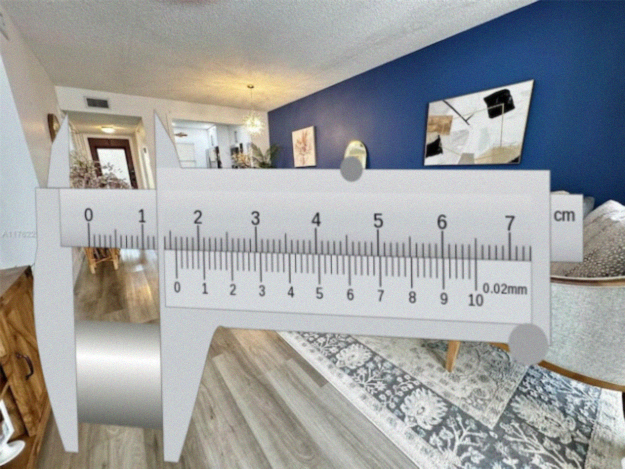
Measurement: 16.0 mm
